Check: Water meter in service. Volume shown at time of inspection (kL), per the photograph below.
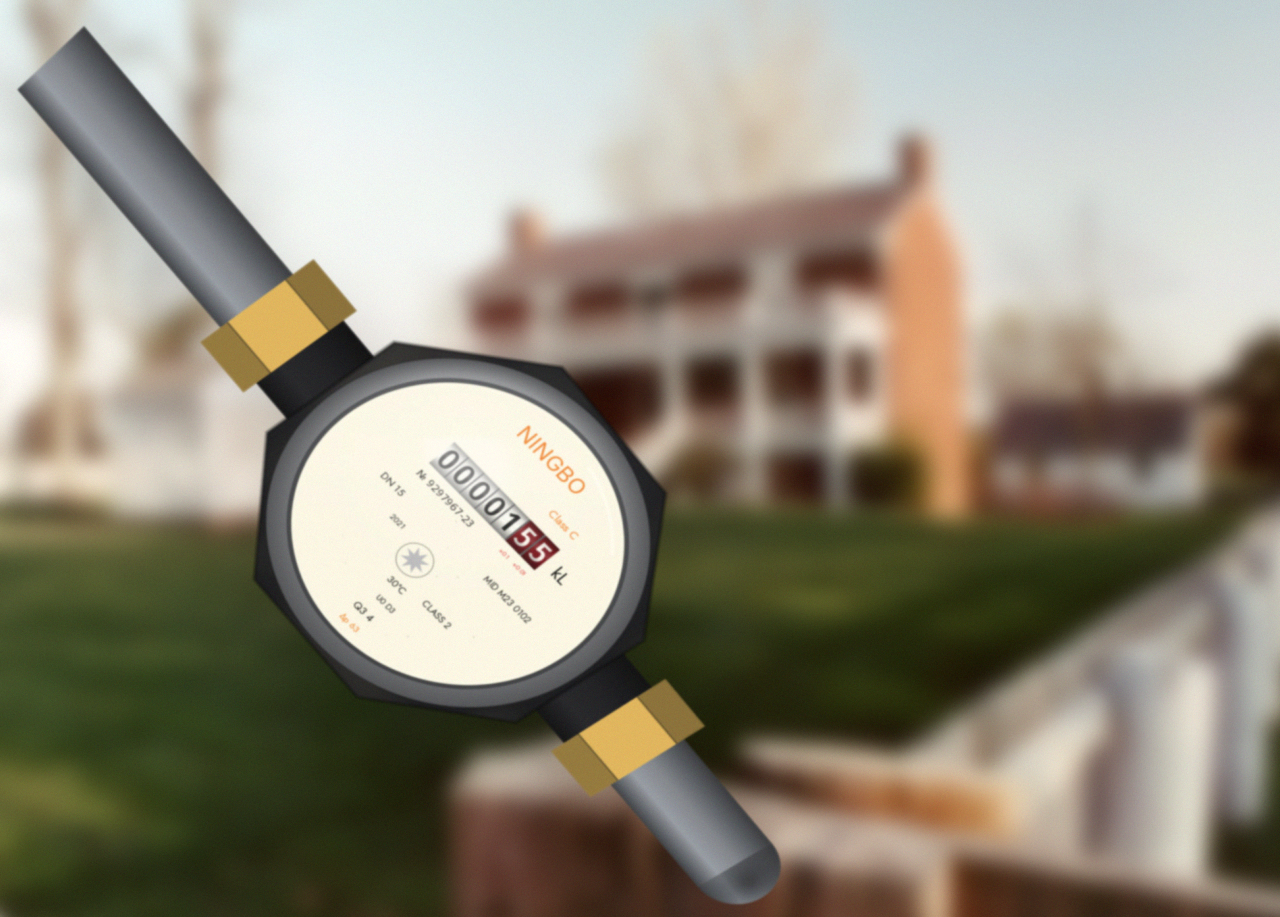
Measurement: 1.55 kL
